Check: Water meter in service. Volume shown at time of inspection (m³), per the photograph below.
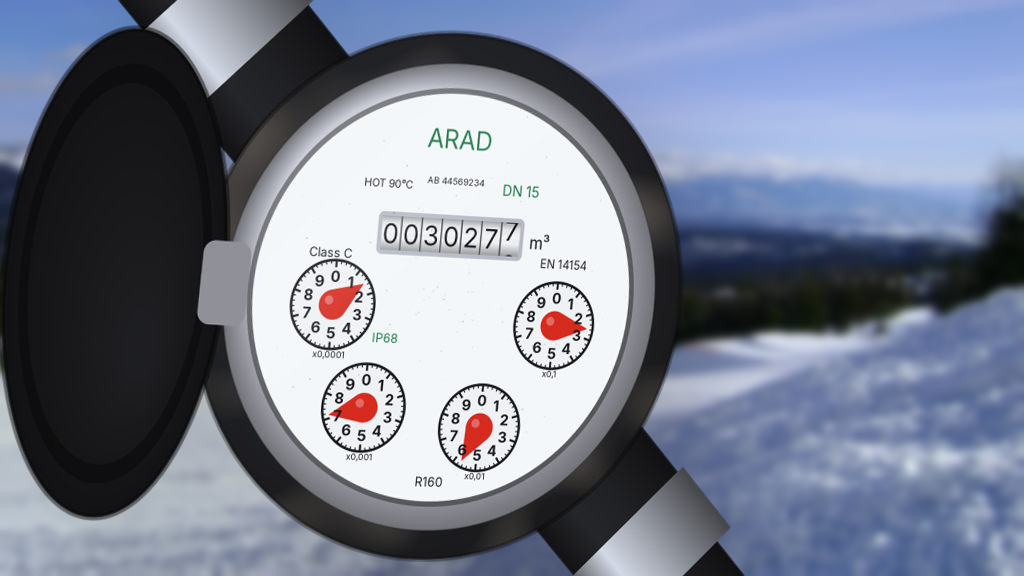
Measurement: 30277.2571 m³
